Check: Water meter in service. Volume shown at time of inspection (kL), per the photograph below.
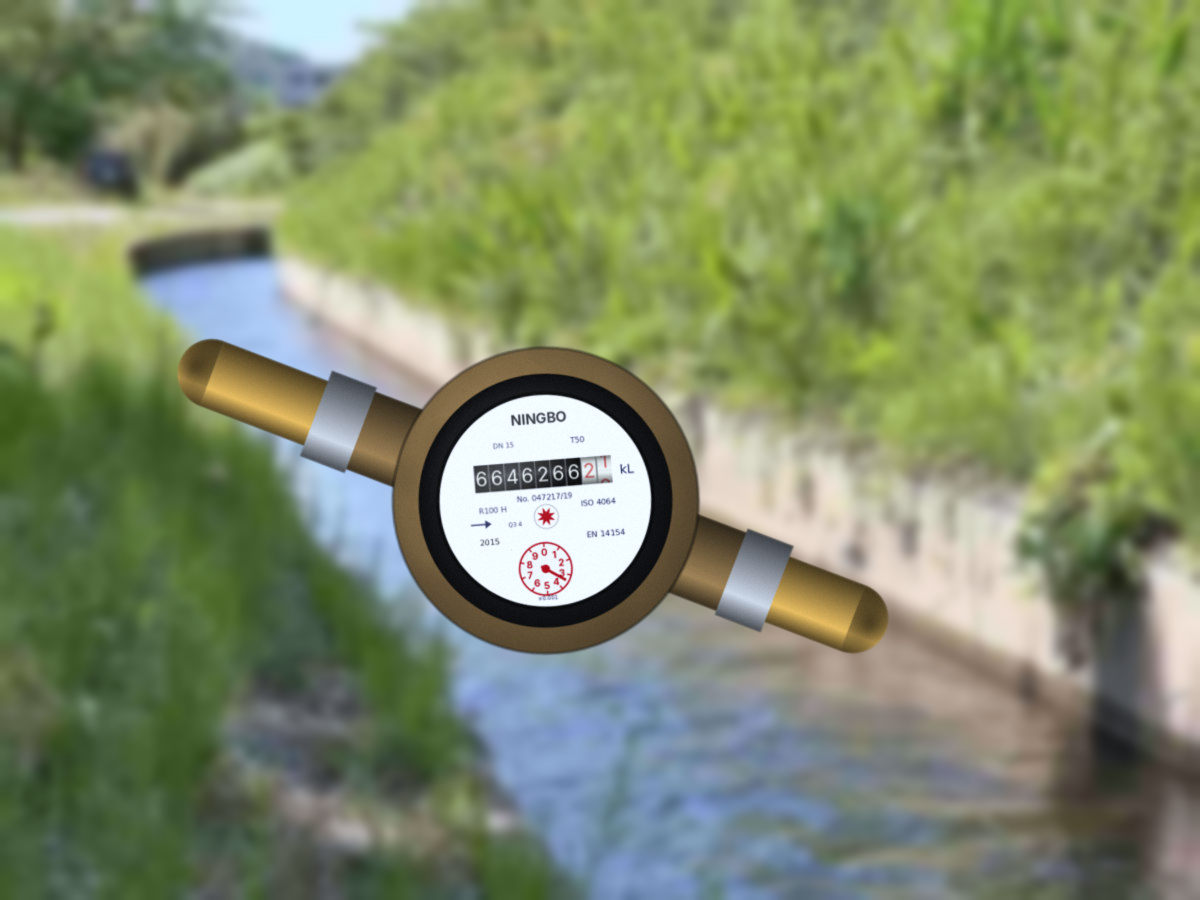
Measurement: 6646266.213 kL
